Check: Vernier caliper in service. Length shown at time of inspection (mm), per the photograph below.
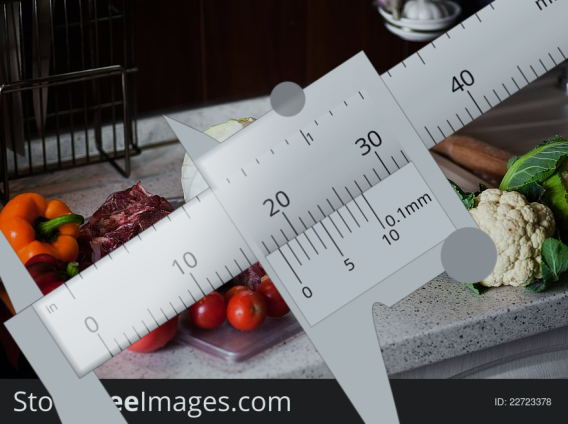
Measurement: 17.9 mm
